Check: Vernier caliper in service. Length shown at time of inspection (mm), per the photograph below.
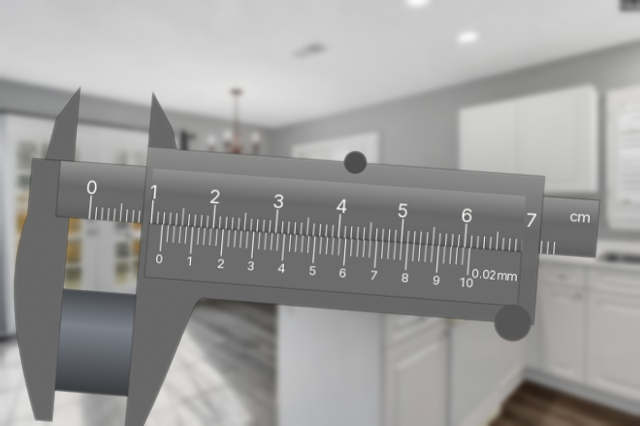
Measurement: 11.8 mm
